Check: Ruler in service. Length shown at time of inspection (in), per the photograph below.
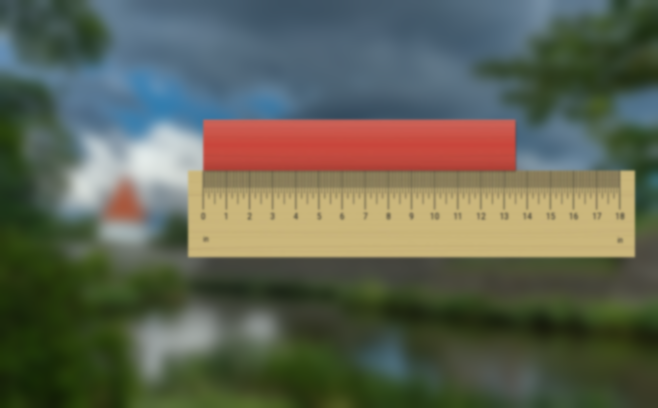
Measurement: 13.5 in
